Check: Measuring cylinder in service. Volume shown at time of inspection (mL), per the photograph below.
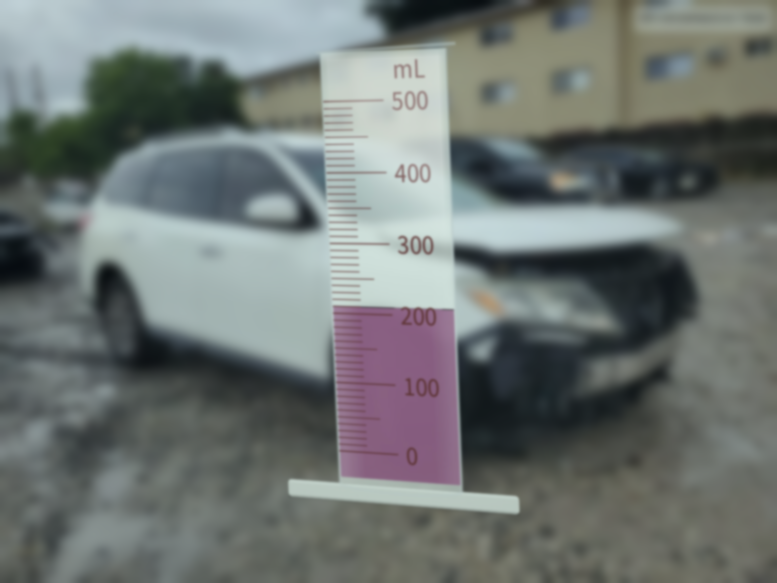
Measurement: 210 mL
